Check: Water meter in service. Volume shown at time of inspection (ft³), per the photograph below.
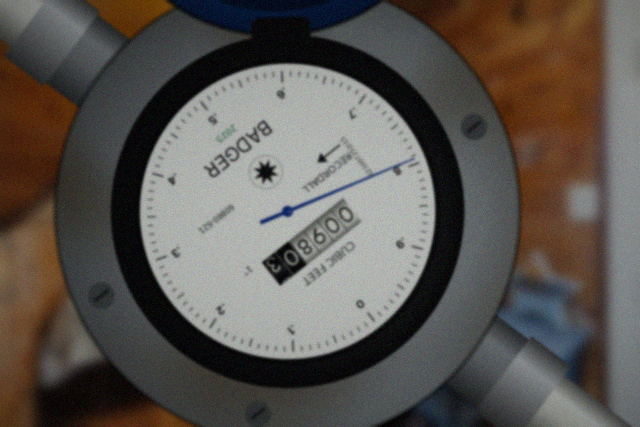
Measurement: 9802.79 ft³
